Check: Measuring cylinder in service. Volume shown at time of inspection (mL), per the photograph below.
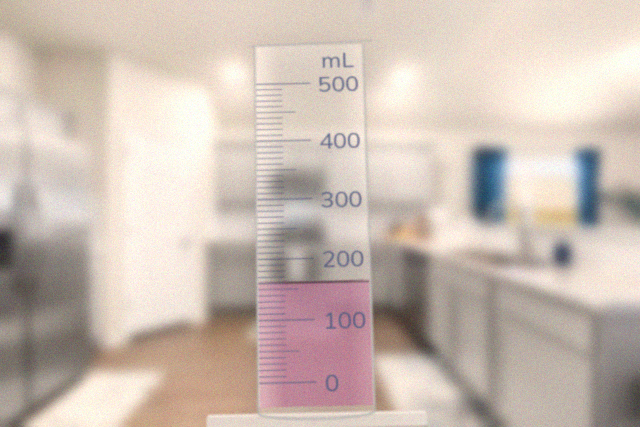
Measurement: 160 mL
